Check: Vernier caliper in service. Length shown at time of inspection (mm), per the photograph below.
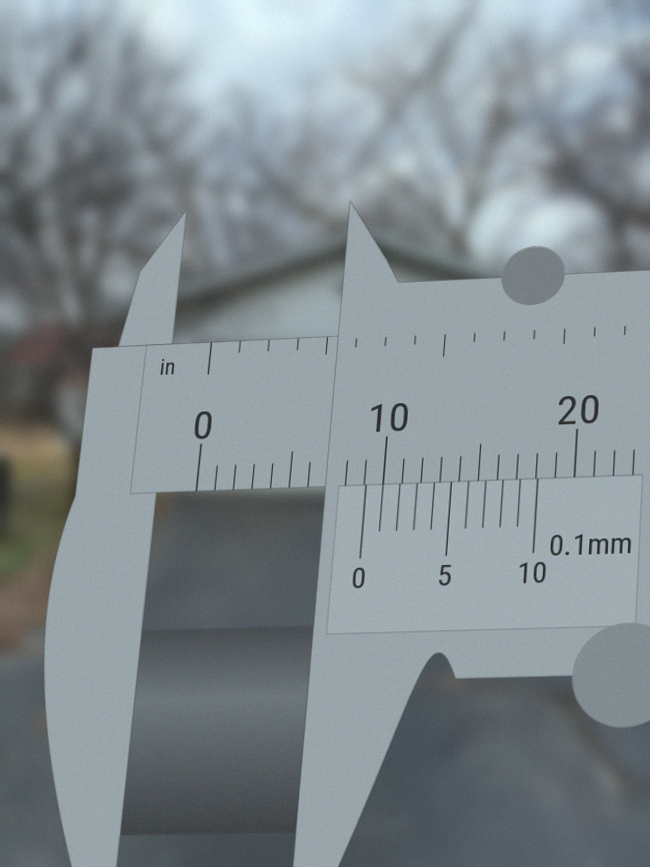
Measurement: 9.1 mm
